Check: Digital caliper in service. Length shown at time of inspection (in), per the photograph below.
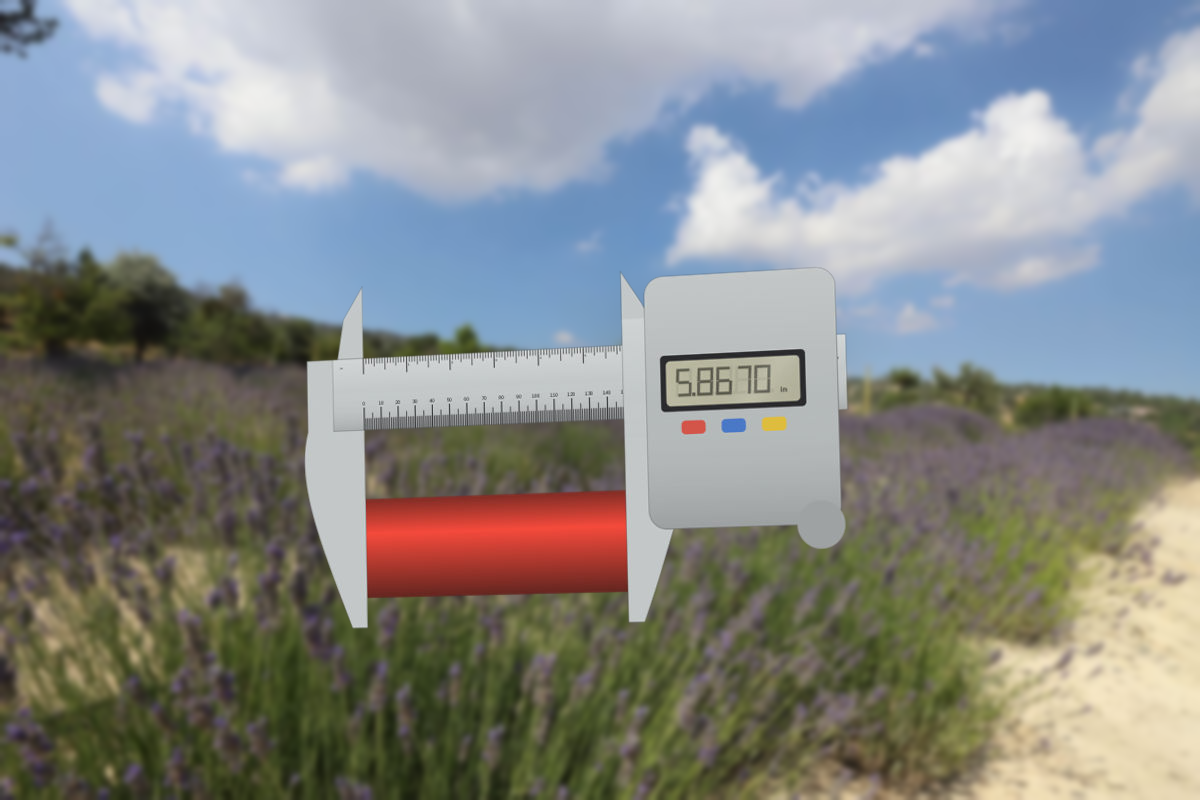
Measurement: 5.8670 in
